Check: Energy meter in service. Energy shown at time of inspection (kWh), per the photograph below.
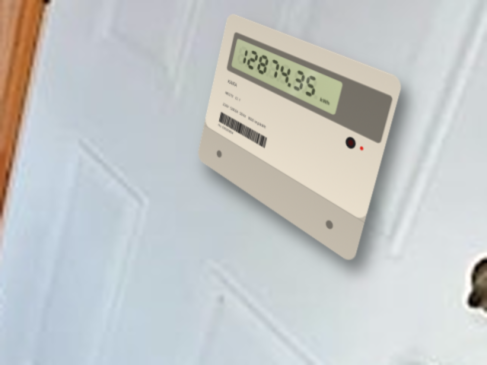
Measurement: 12874.35 kWh
